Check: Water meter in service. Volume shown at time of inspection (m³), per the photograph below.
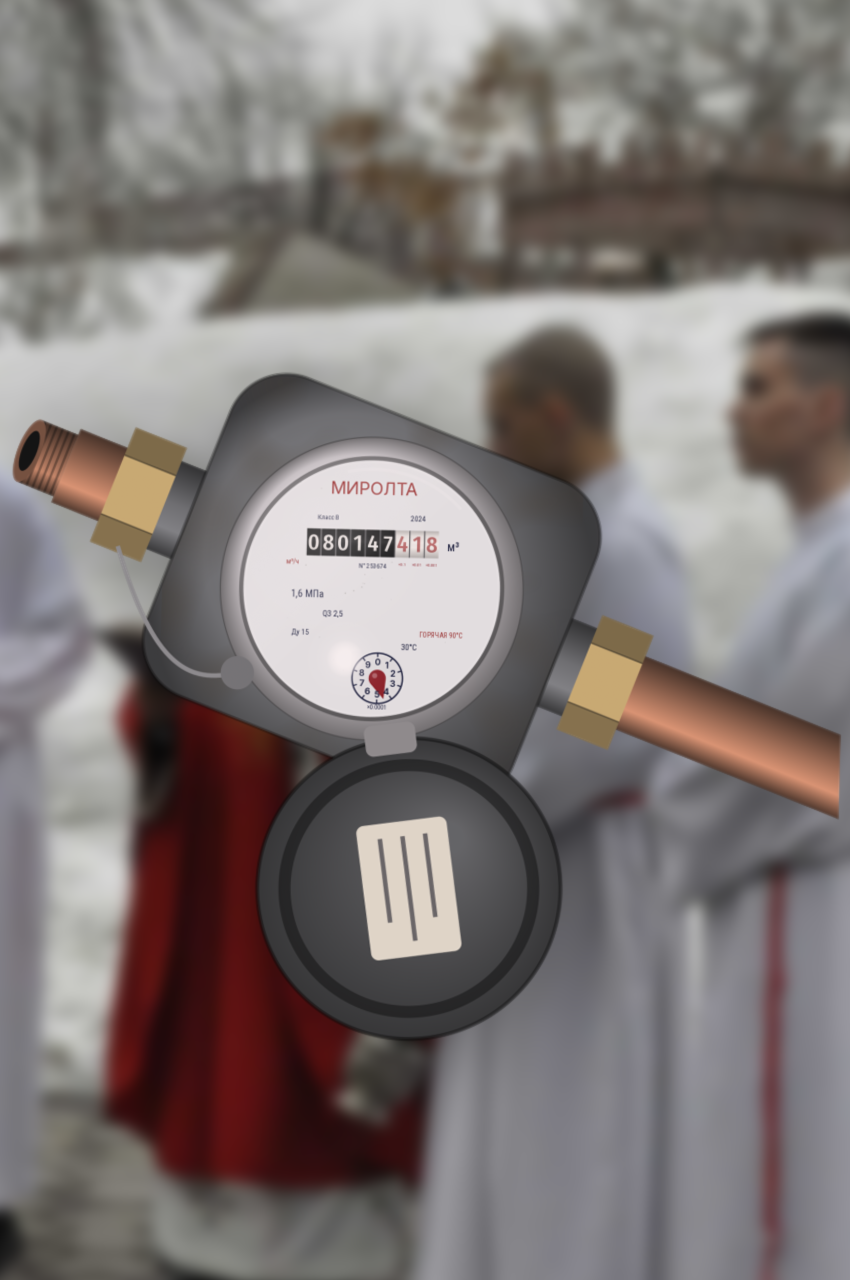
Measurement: 80147.4184 m³
